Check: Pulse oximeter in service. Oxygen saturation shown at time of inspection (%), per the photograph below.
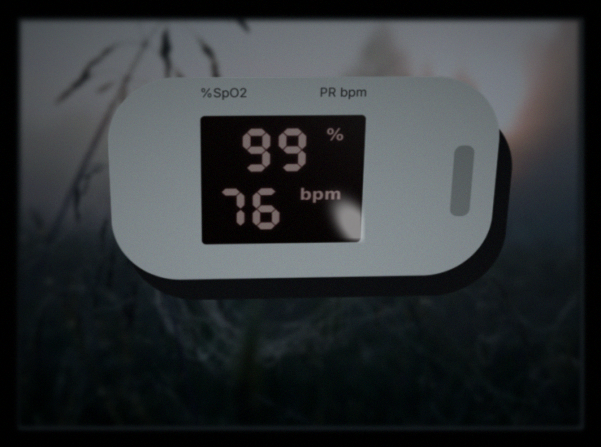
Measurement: 99 %
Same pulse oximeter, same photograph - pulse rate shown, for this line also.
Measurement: 76 bpm
